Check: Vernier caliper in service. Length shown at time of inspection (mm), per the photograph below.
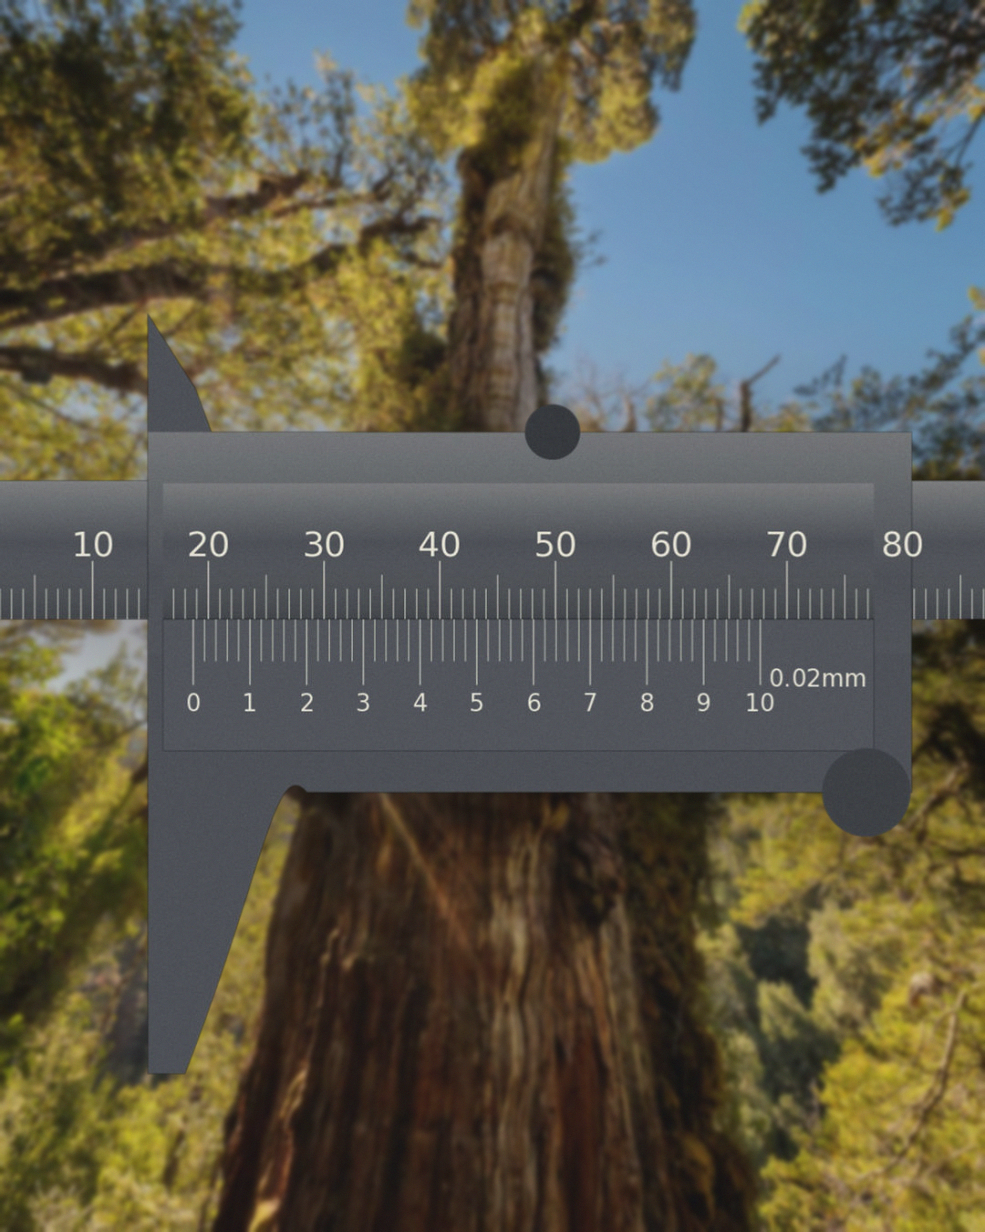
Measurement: 18.7 mm
